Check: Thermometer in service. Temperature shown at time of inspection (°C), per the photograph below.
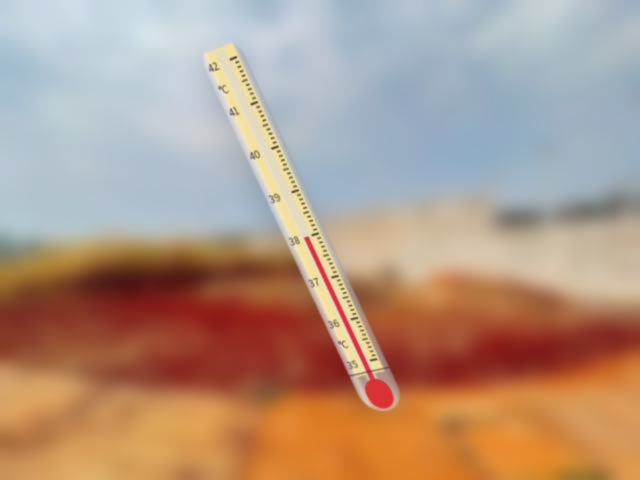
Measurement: 38 °C
